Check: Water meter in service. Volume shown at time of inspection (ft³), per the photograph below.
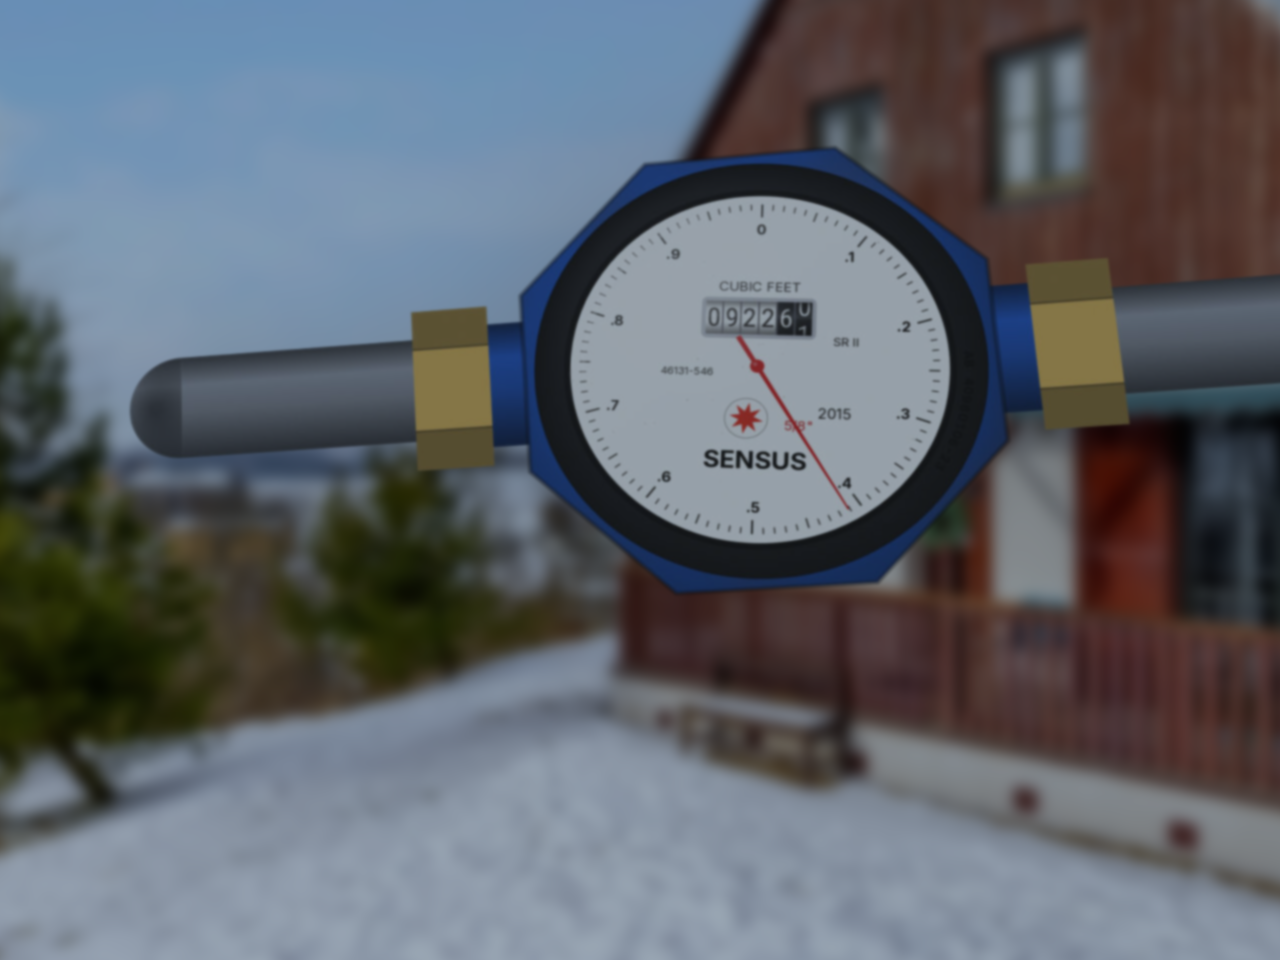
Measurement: 92260.41 ft³
